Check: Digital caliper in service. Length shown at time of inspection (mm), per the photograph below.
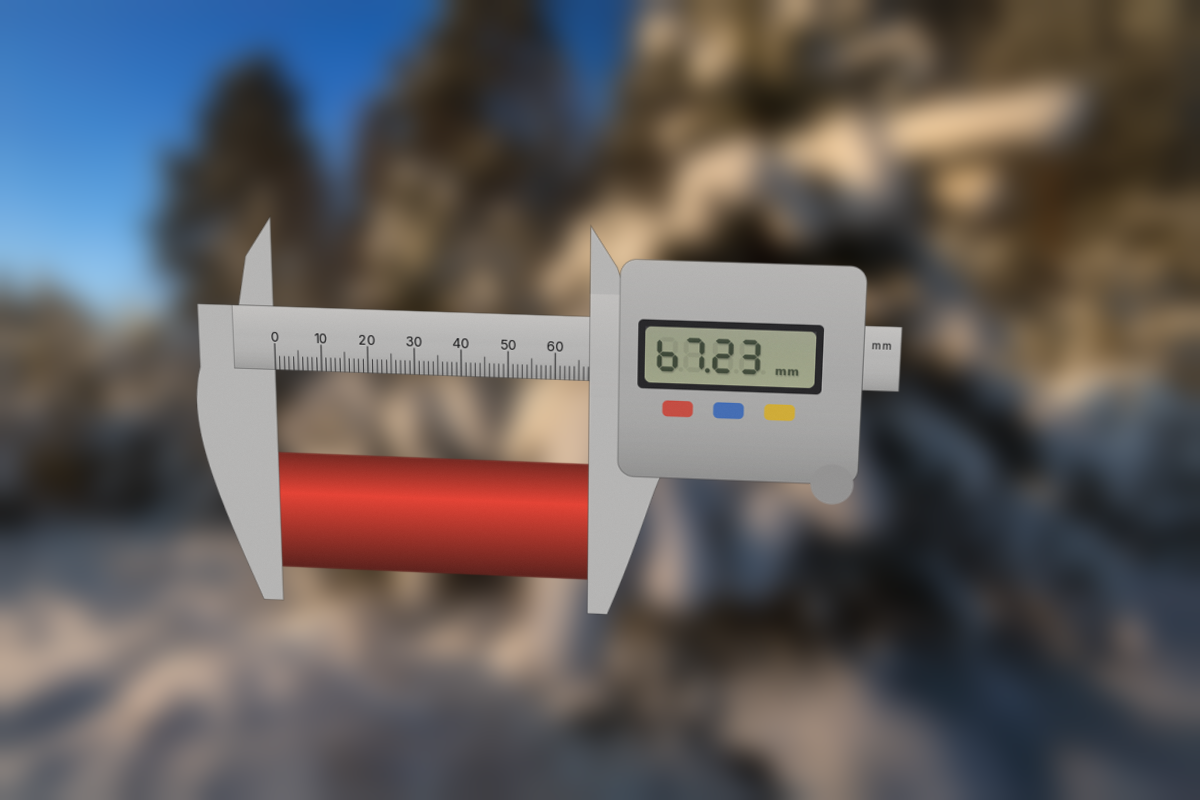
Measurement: 67.23 mm
